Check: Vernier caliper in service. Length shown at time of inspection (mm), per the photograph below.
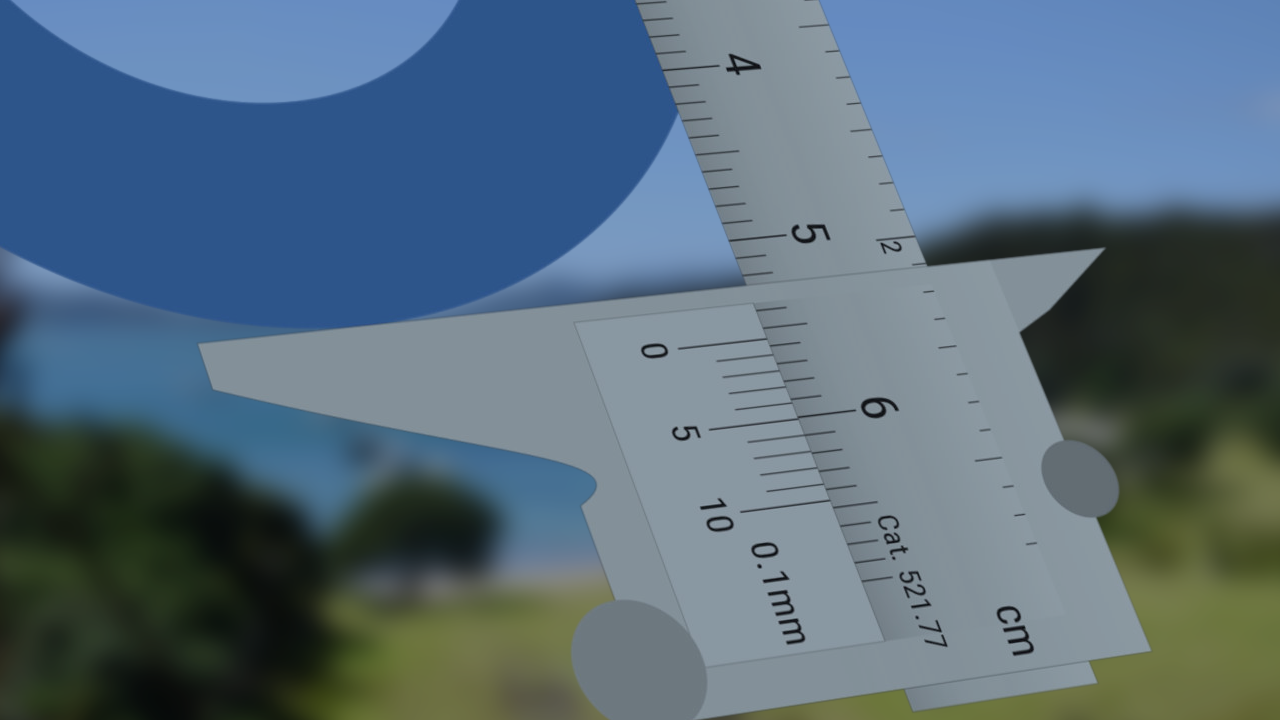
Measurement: 55.6 mm
